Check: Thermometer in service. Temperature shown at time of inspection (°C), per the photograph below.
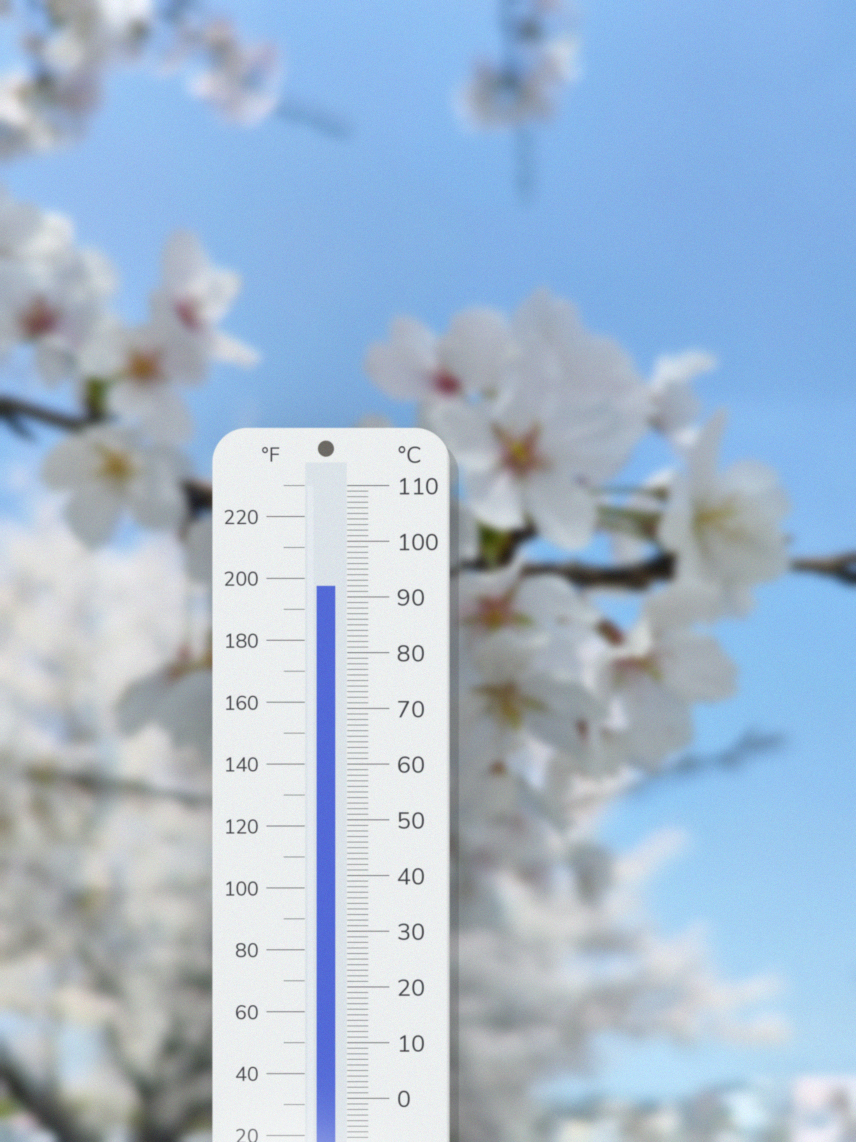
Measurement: 92 °C
